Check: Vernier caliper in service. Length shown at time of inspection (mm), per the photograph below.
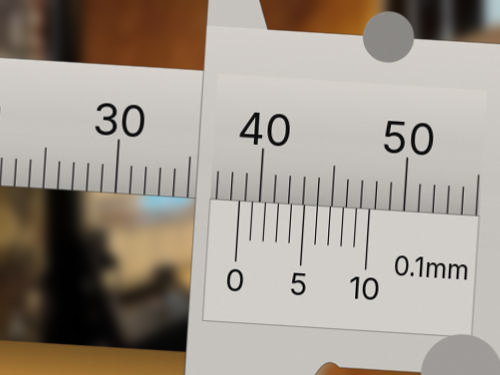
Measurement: 38.6 mm
